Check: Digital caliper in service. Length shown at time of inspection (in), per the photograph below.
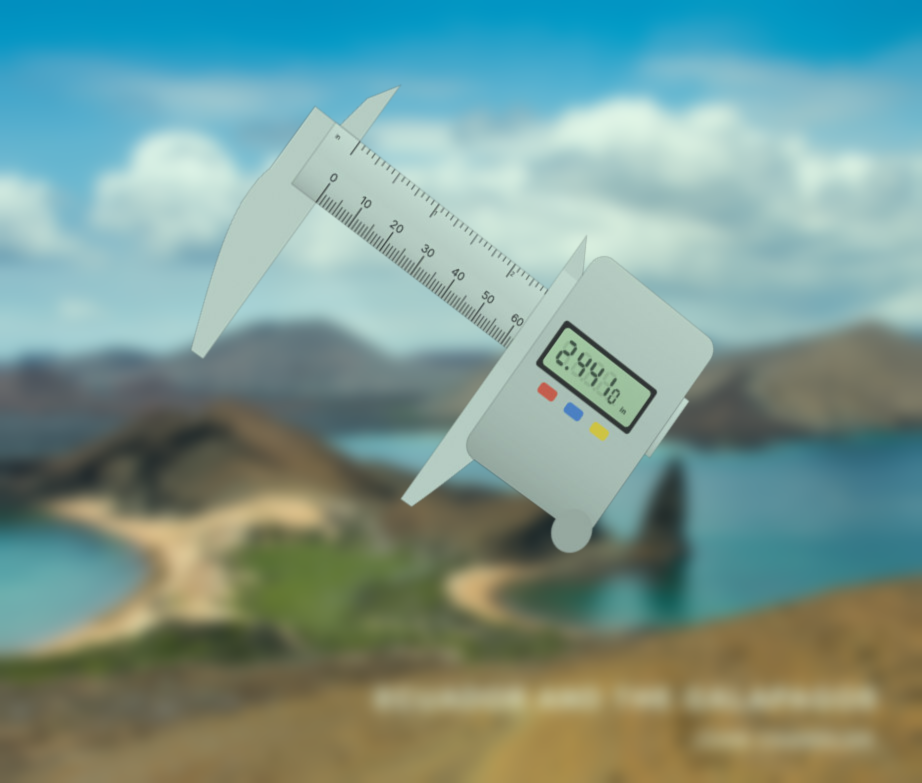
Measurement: 2.4410 in
